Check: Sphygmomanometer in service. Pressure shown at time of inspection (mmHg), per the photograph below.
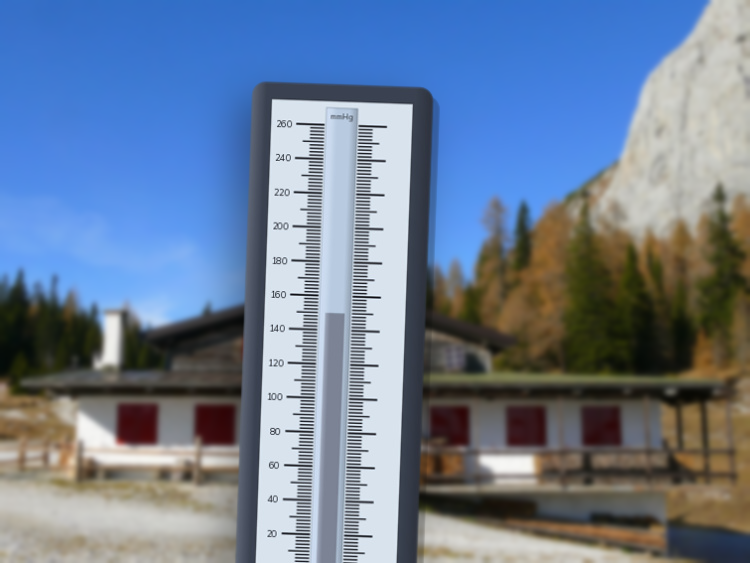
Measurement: 150 mmHg
